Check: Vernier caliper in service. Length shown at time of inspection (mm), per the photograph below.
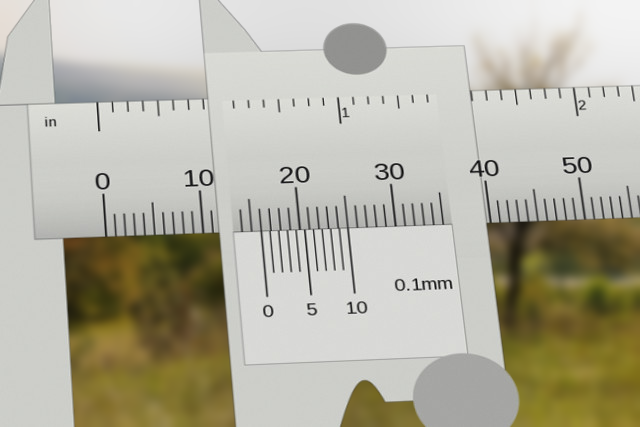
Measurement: 16.0 mm
